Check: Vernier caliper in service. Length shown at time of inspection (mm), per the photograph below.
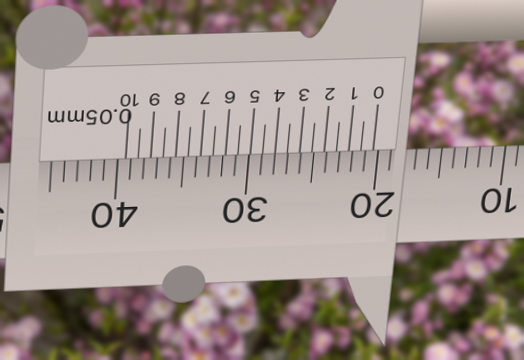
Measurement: 20.4 mm
